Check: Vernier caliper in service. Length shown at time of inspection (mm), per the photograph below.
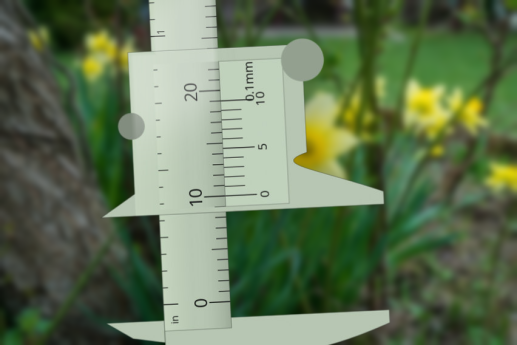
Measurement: 10.0 mm
